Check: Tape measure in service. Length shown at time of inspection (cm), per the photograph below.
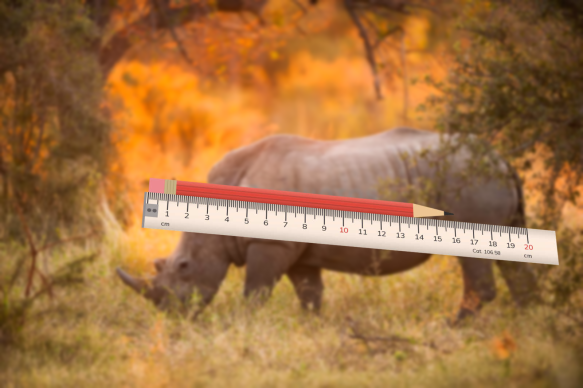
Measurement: 16 cm
